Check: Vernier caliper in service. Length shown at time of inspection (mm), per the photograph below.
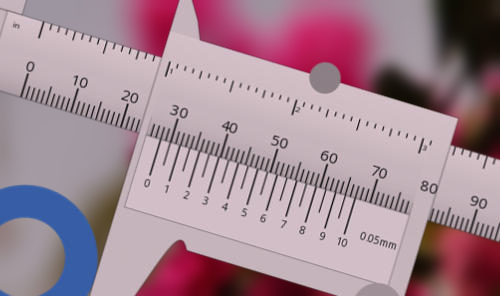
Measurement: 28.0 mm
